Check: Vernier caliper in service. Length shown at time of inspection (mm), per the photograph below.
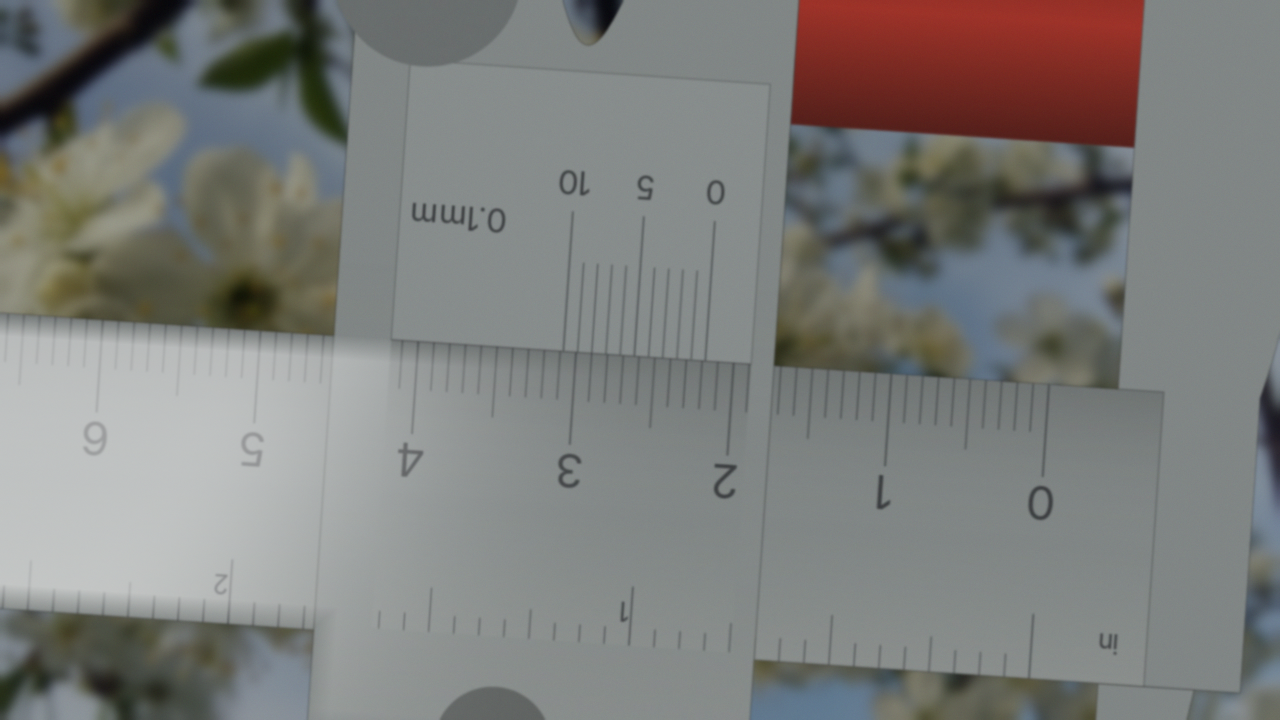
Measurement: 21.8 mm
